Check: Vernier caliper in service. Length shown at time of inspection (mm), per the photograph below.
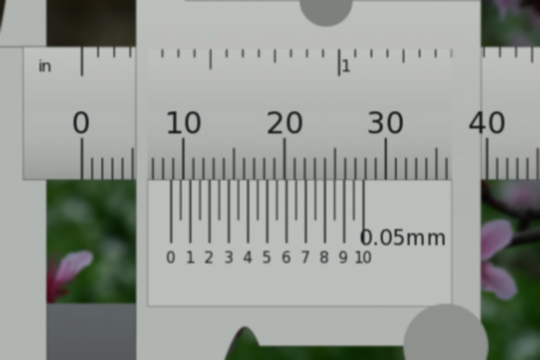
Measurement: 8.8 mm
